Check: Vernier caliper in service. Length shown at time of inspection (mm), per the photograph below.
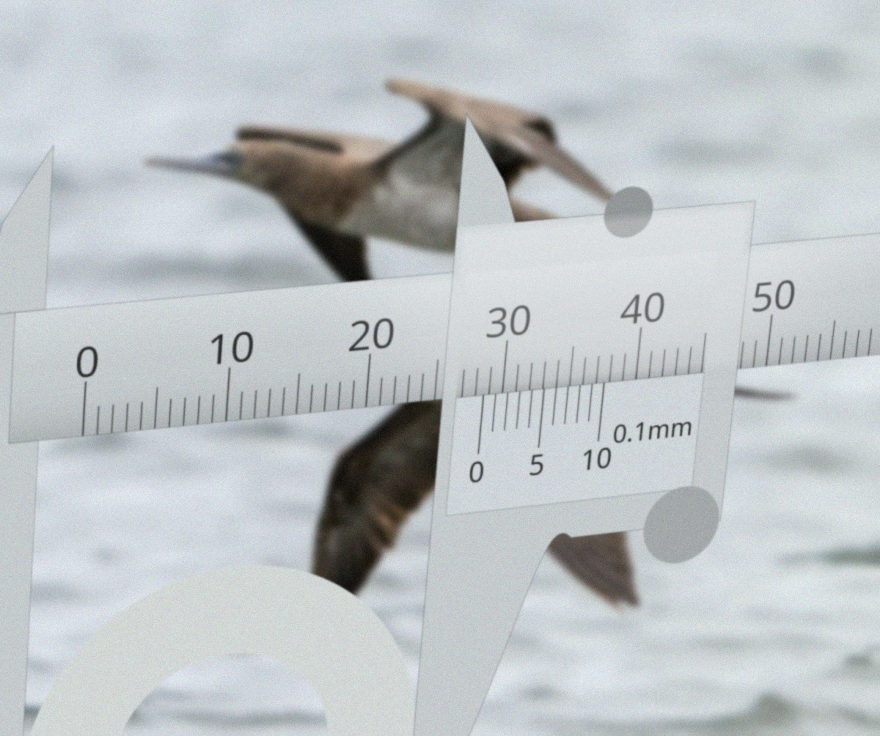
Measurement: 28.6 mm
